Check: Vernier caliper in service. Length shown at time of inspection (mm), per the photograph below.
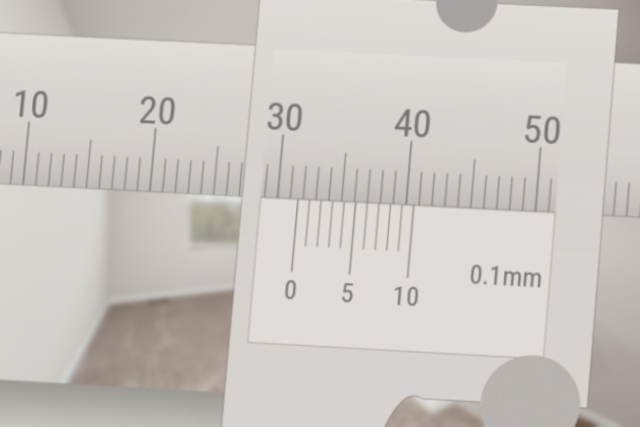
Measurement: 31.6 mm
